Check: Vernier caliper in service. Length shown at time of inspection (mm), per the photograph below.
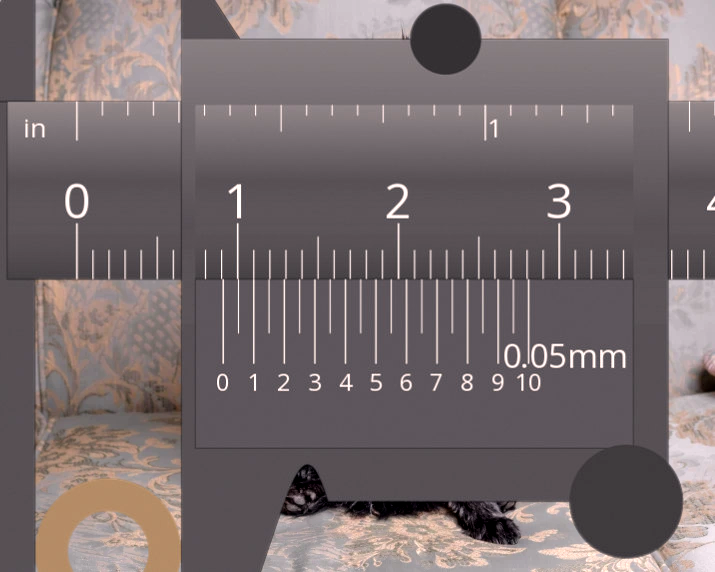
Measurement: 9.1 mm
